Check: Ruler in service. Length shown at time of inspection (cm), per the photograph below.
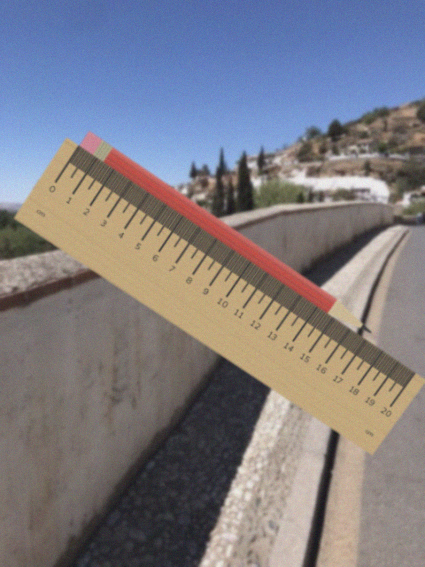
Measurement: 17 cm
